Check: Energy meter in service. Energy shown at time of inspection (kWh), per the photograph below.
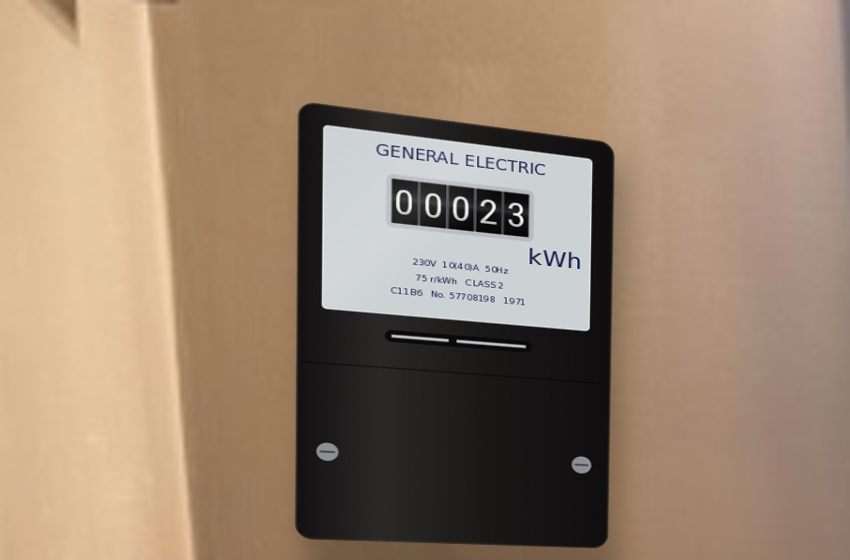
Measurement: 23 kWh
